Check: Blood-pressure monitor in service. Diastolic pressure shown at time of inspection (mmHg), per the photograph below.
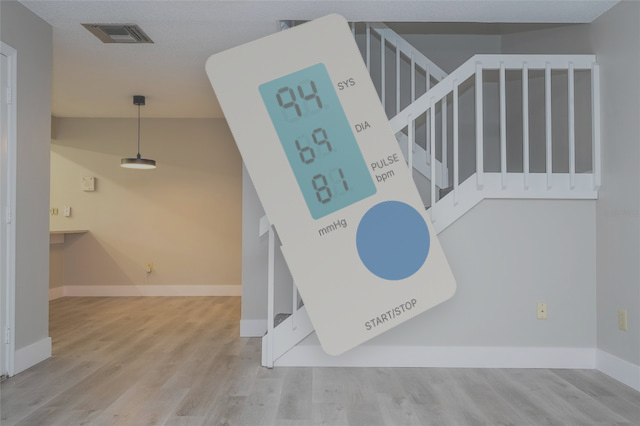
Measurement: 69 mmHg
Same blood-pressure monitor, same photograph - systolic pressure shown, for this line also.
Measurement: 94 mmHg
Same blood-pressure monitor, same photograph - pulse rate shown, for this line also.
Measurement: 81 bpm
